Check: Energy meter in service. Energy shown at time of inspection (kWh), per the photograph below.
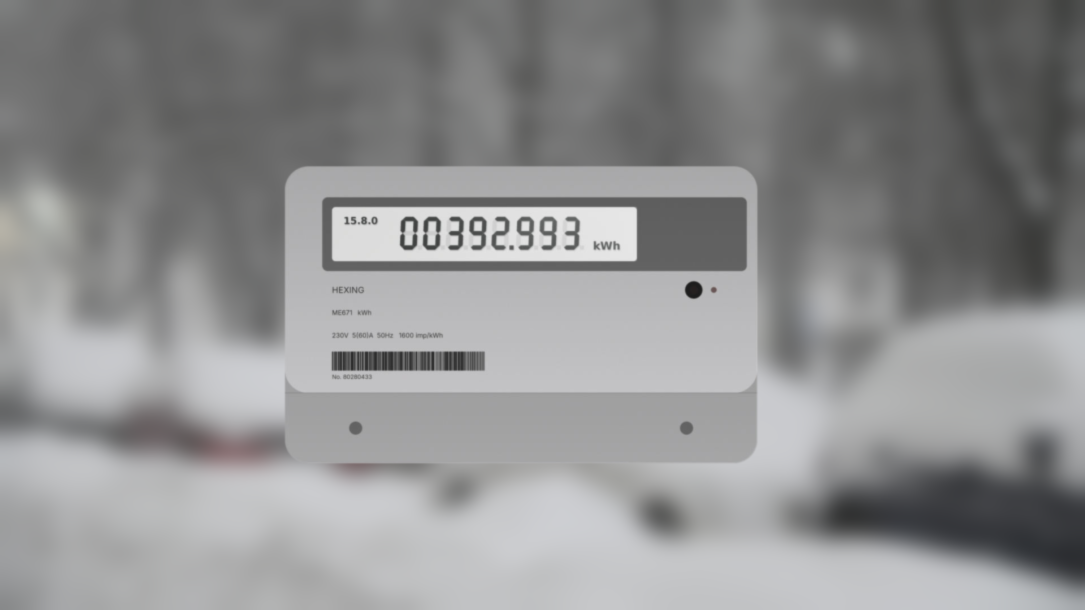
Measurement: 392.993 kWh
